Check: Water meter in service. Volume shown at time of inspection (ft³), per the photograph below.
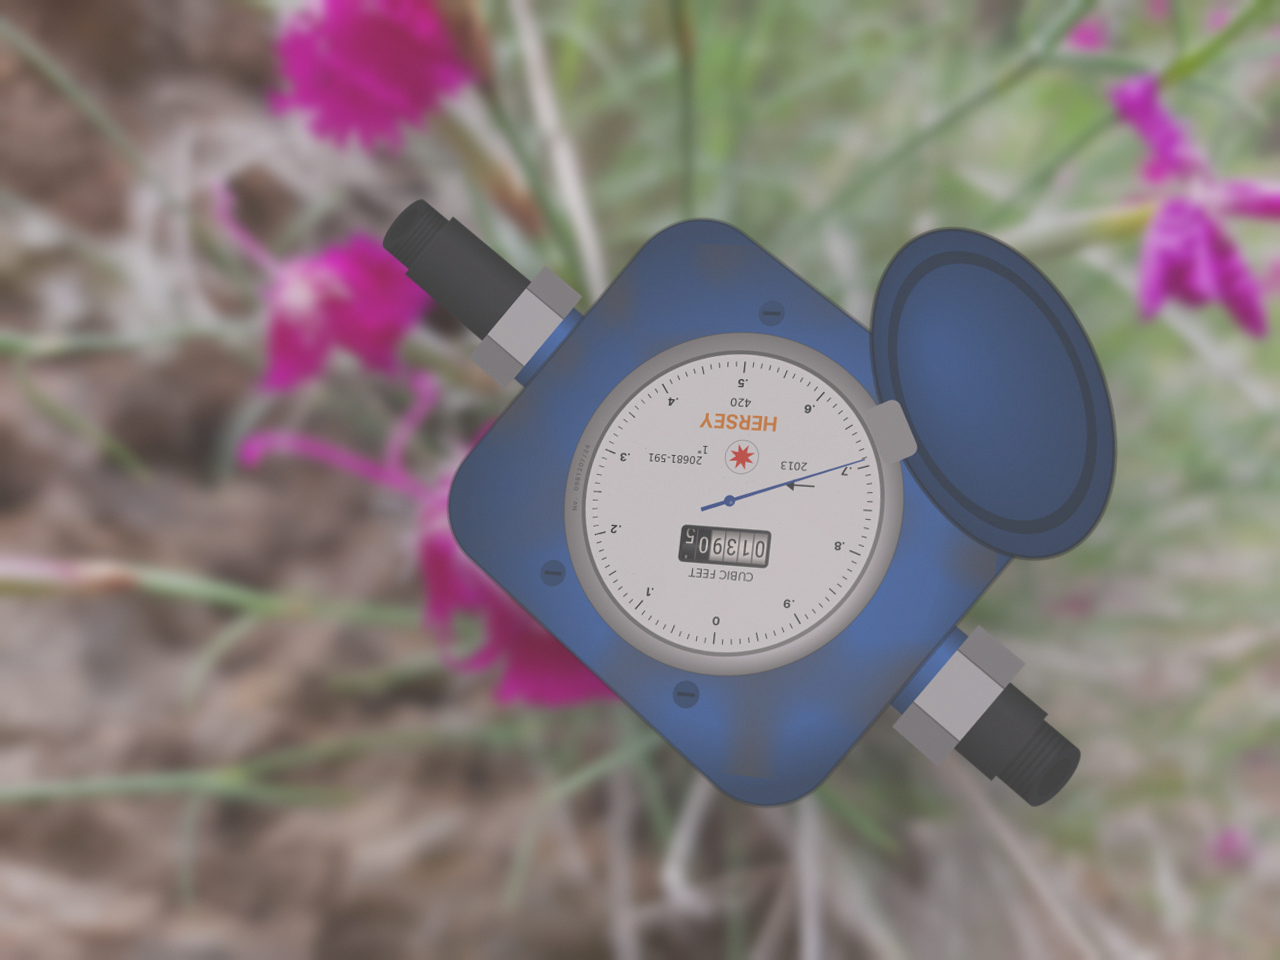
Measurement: 13904.69 ft³
